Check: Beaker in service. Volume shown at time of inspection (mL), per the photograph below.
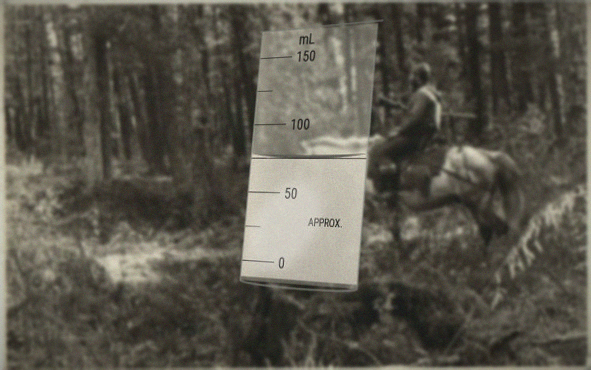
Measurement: 75 mL
